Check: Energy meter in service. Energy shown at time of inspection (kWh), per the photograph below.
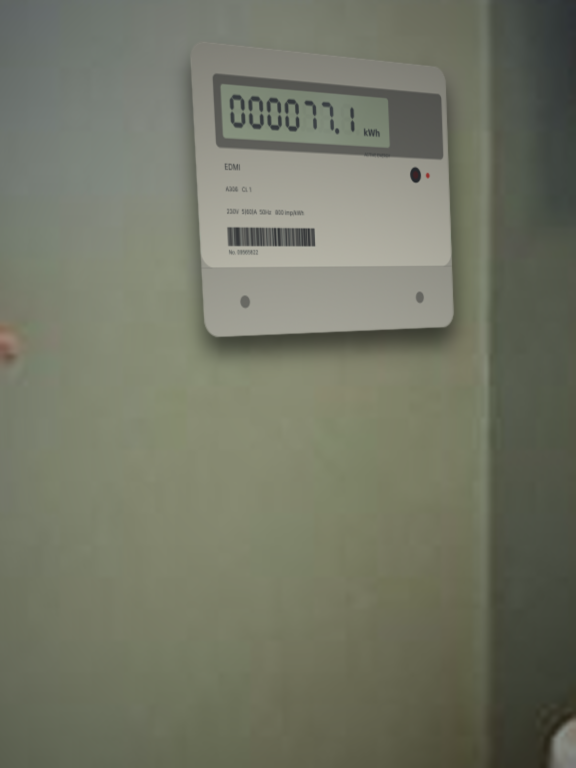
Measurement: 77.1 kWh
